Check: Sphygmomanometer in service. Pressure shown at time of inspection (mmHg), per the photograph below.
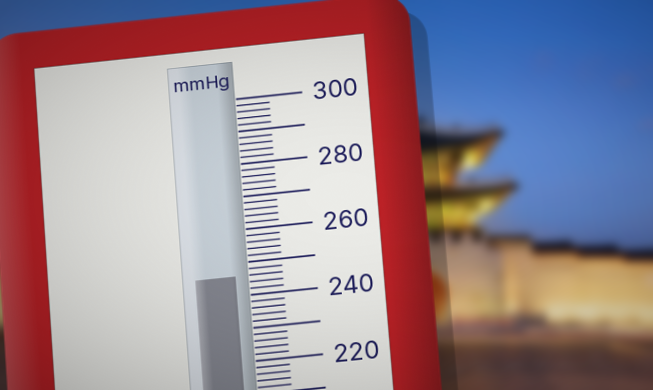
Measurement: 246 mmHg
